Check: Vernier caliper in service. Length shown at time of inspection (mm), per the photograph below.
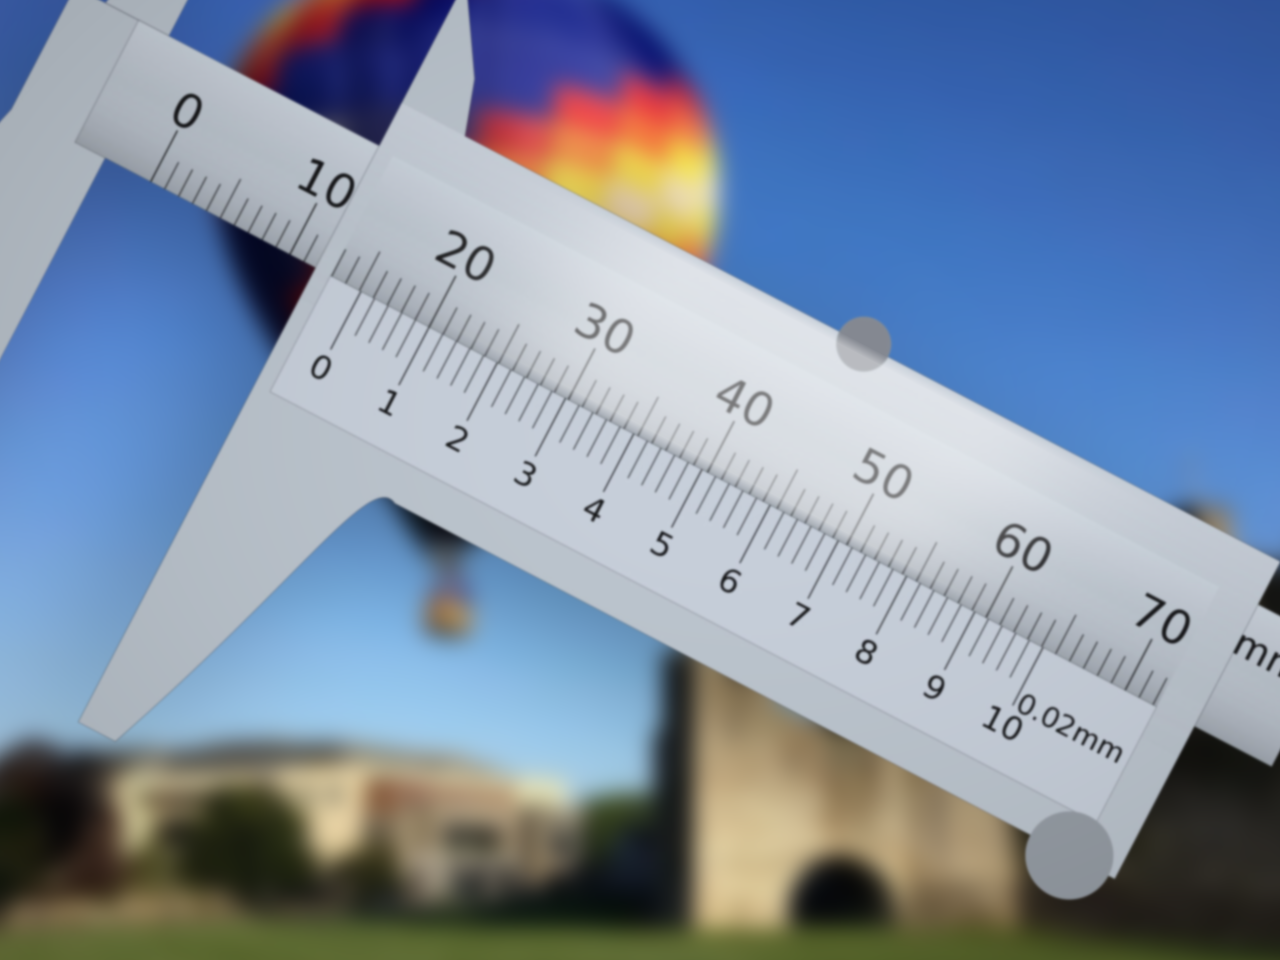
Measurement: 15.1 mm
